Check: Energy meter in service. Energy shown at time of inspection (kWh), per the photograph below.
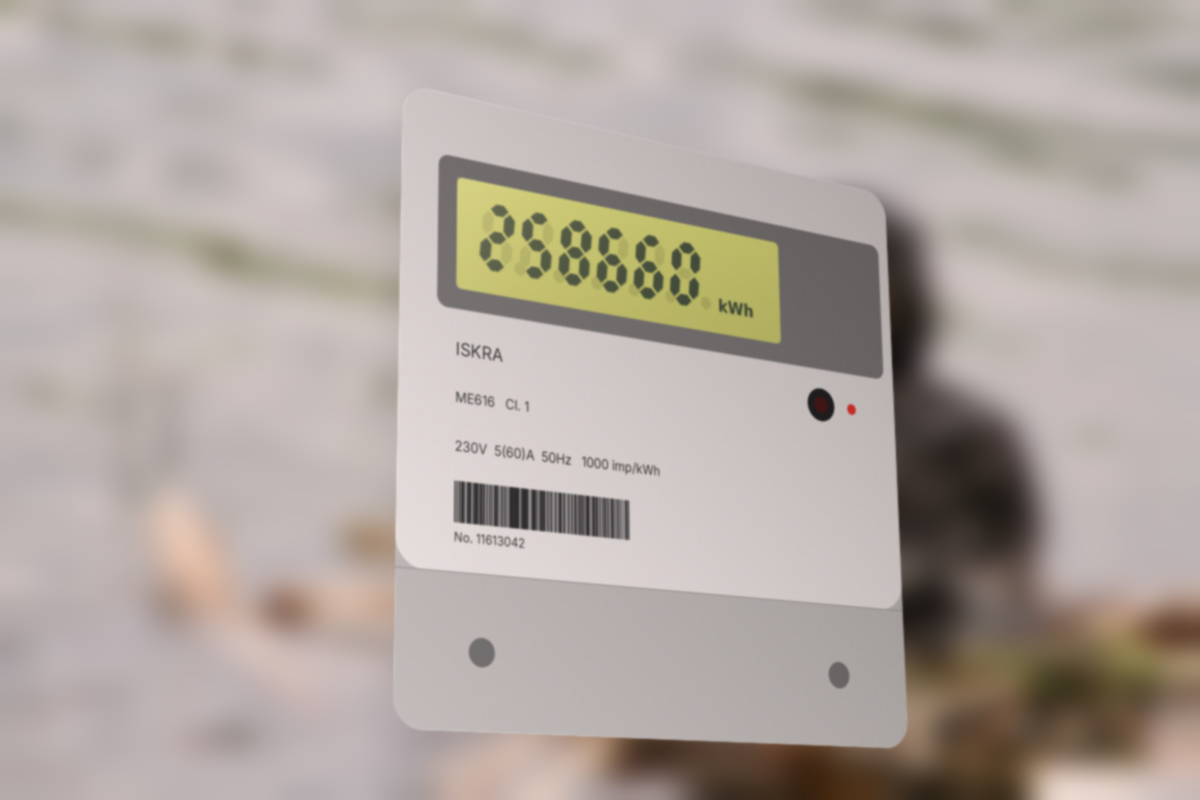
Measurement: 258660 kWh
